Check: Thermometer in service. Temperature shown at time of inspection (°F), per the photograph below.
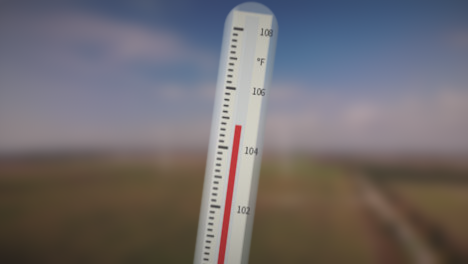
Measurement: 104.8 °F
